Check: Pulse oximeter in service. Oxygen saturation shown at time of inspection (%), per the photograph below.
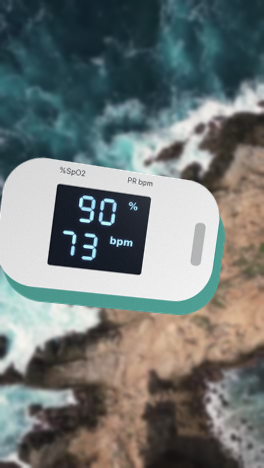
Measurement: 90 %
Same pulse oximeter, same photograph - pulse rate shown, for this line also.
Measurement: 73 bpm
